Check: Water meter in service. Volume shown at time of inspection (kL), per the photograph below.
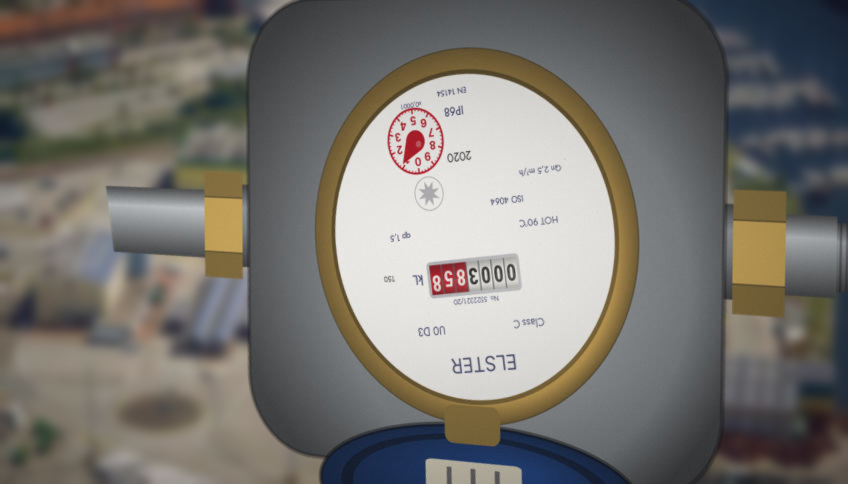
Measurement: 3.8581 kL
